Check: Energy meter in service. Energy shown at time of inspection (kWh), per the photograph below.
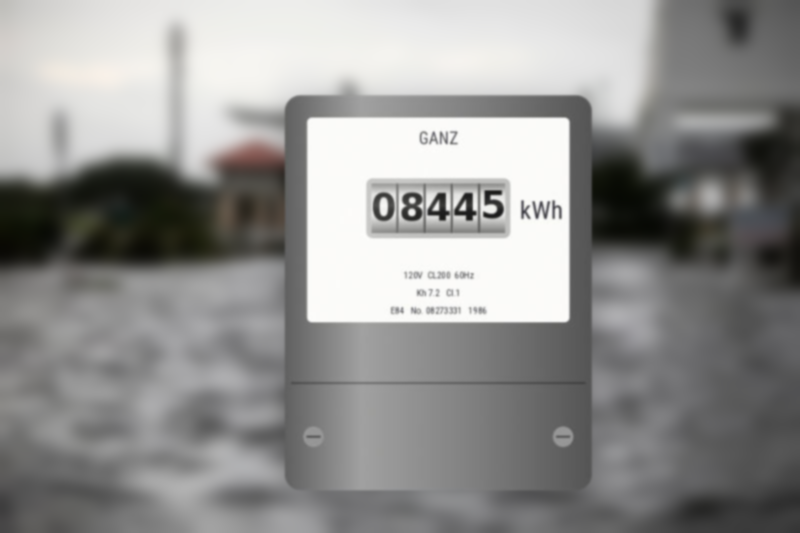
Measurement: 8445 kWh
